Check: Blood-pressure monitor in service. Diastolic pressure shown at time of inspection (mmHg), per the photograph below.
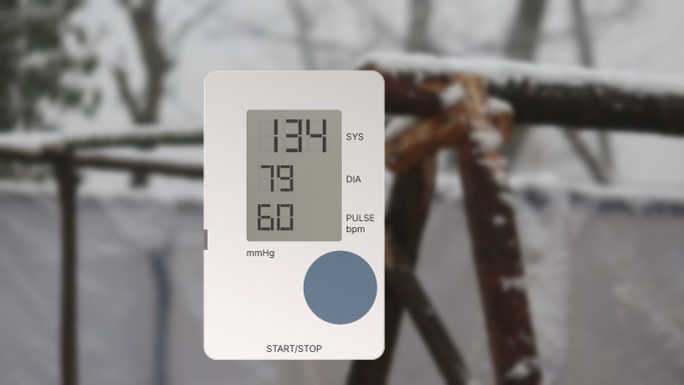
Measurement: 79 mmHg
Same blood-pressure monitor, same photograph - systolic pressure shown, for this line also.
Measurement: 134 mmHg
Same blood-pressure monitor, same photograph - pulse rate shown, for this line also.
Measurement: 60 bpm
